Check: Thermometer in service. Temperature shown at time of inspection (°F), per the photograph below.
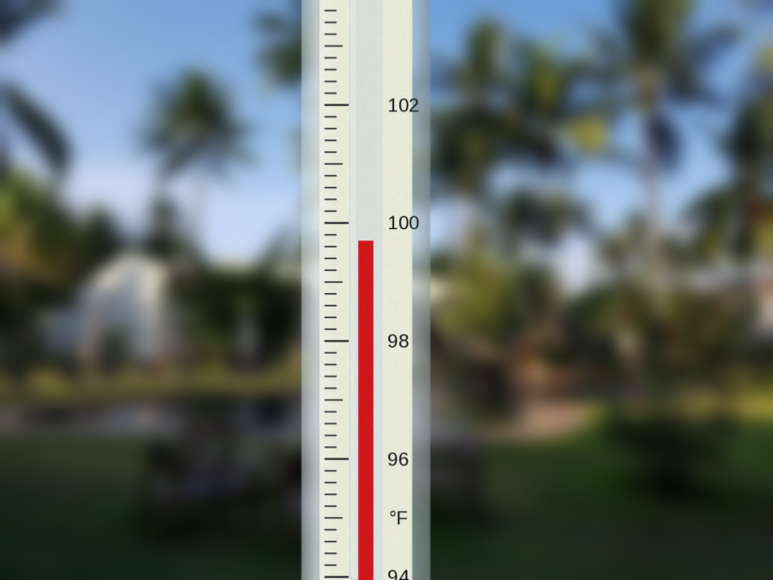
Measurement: 99.7 °F
